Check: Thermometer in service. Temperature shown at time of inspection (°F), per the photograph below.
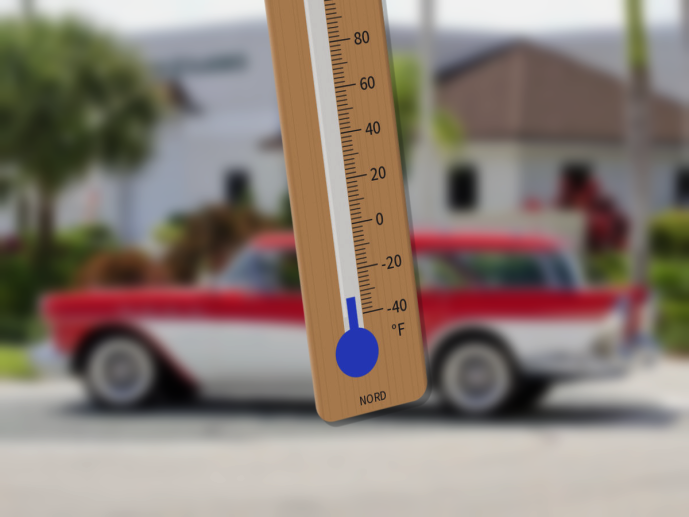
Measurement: -32 °F
